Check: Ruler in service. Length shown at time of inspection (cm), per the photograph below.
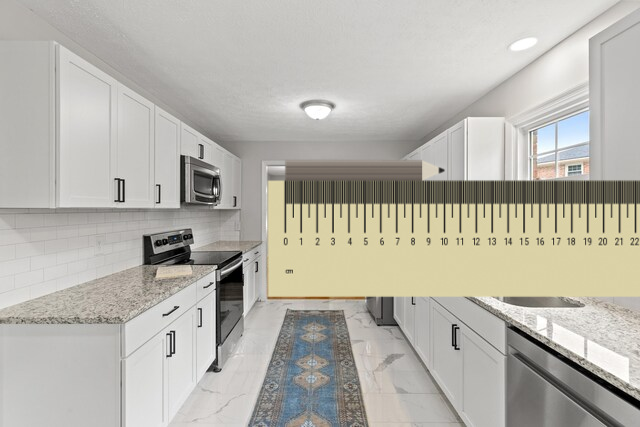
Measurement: 10 cm
